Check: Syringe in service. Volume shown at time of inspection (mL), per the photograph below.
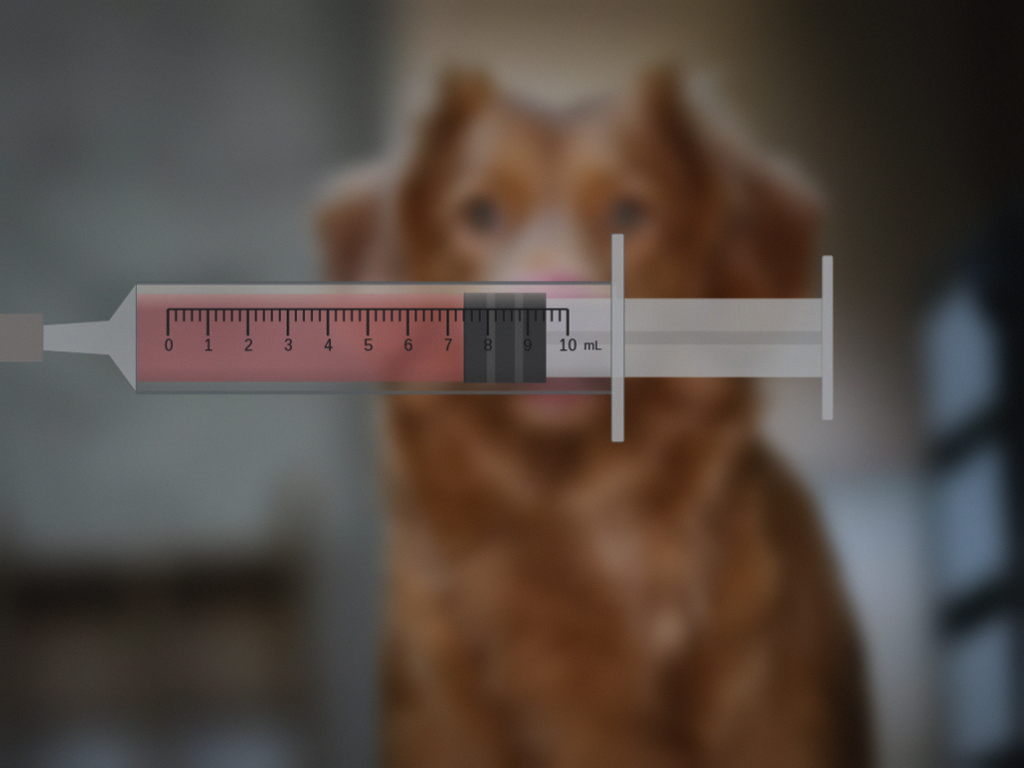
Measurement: 7.4 mL
